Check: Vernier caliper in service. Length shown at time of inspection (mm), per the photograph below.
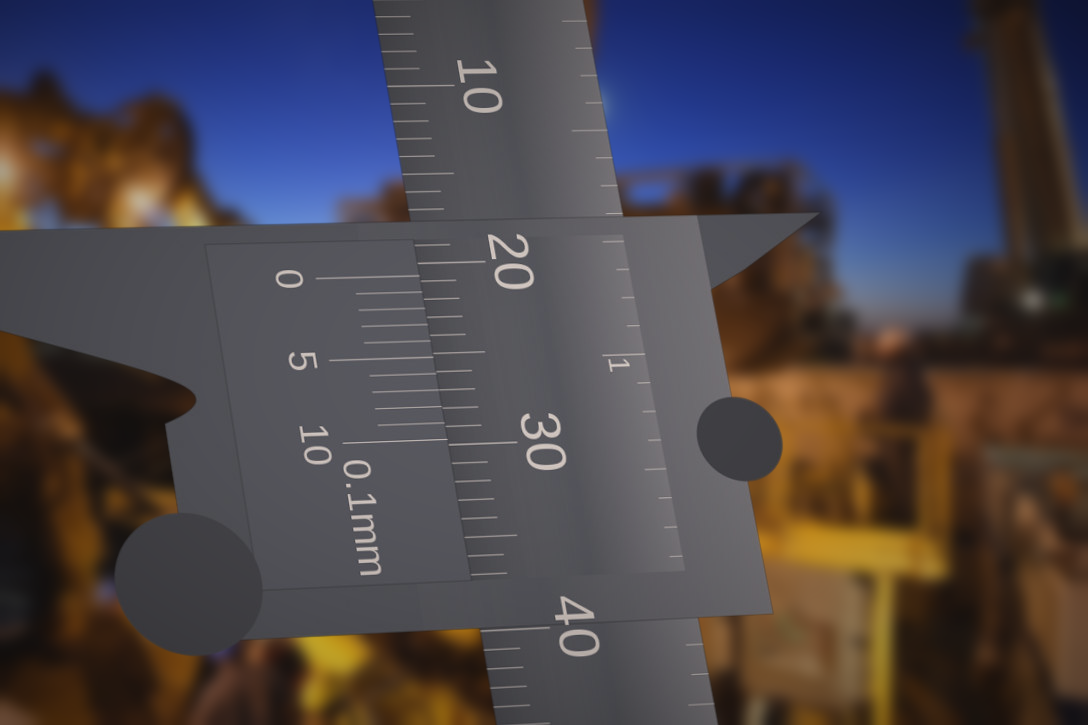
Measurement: 20.7 mm
